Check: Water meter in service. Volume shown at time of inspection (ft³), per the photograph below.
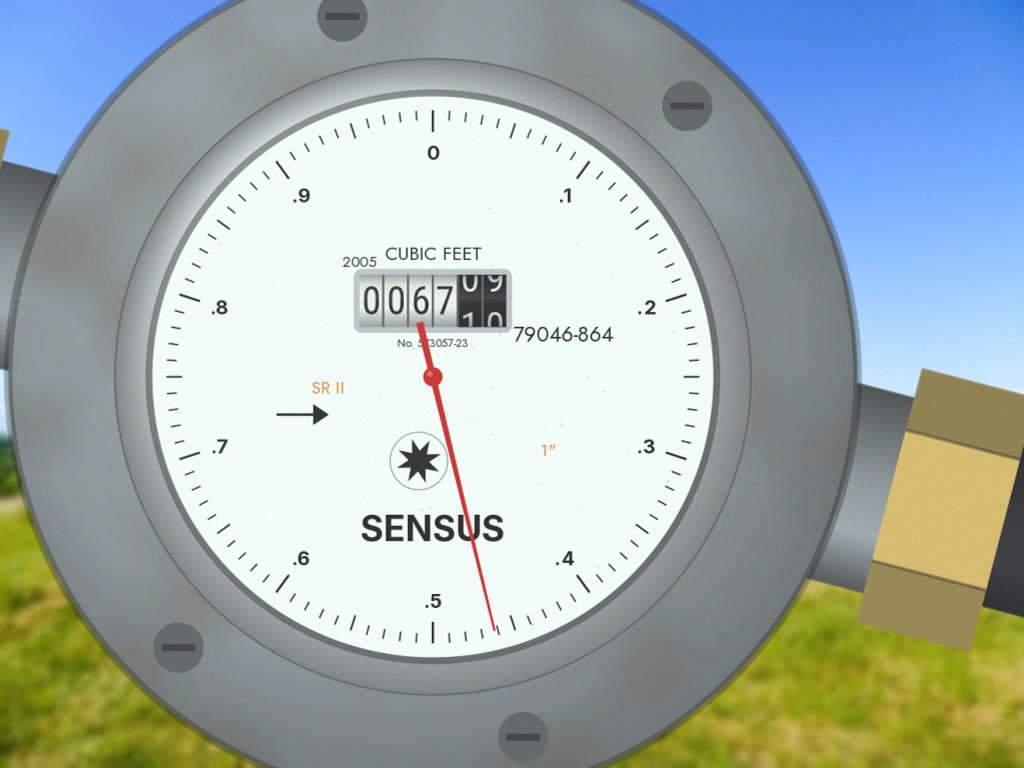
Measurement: 6709.46 ft³
